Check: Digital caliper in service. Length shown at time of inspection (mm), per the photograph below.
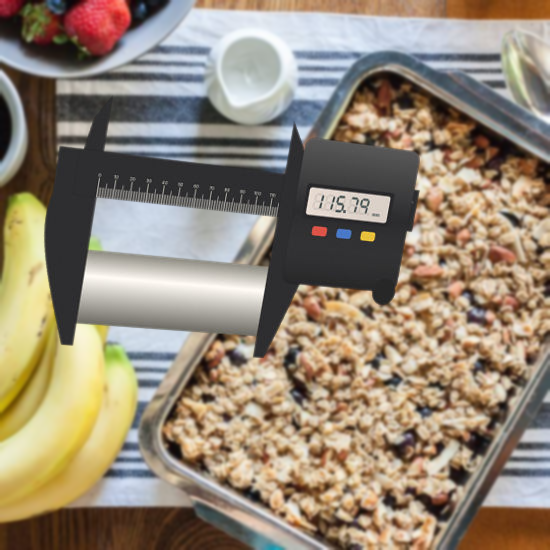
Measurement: 115.79 mm
